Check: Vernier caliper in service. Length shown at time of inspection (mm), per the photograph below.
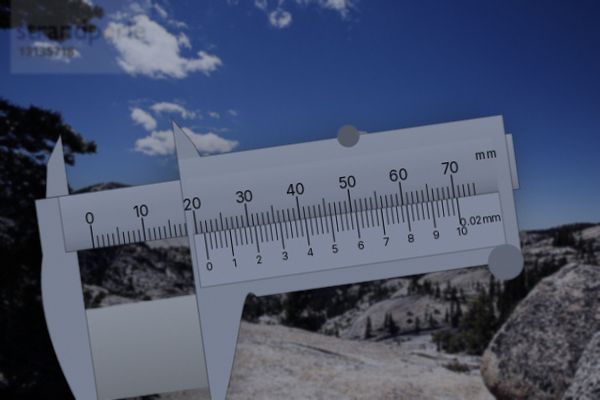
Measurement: 21.5 mm
